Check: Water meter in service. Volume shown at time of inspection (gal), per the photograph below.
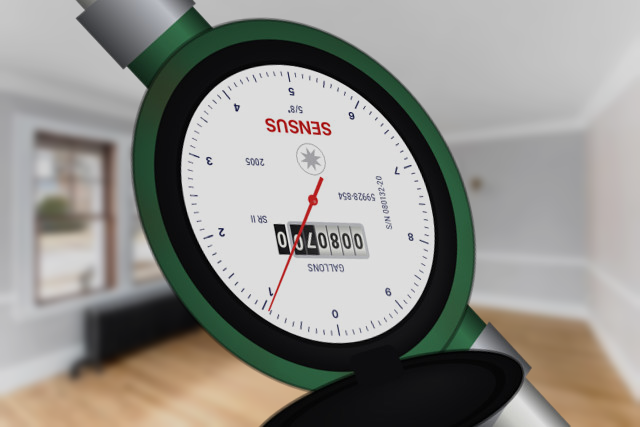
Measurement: 80700.9 gal
